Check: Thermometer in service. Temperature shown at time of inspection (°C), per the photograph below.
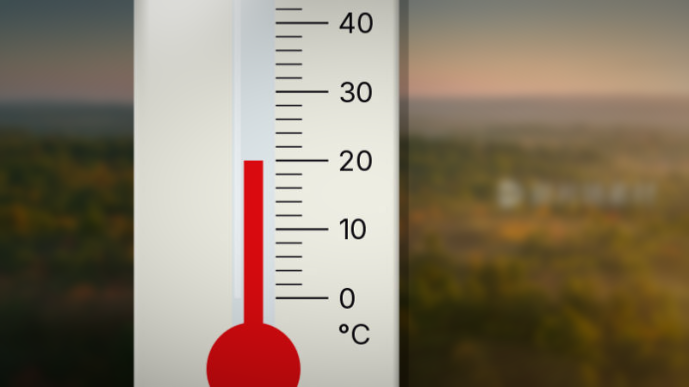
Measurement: 20 °C
